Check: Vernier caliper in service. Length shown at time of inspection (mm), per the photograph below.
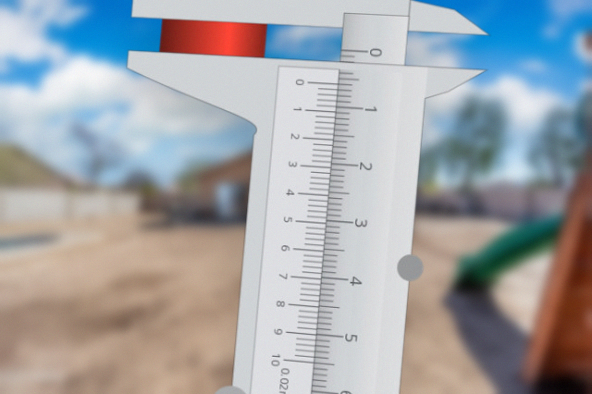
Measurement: 6.0 mm
